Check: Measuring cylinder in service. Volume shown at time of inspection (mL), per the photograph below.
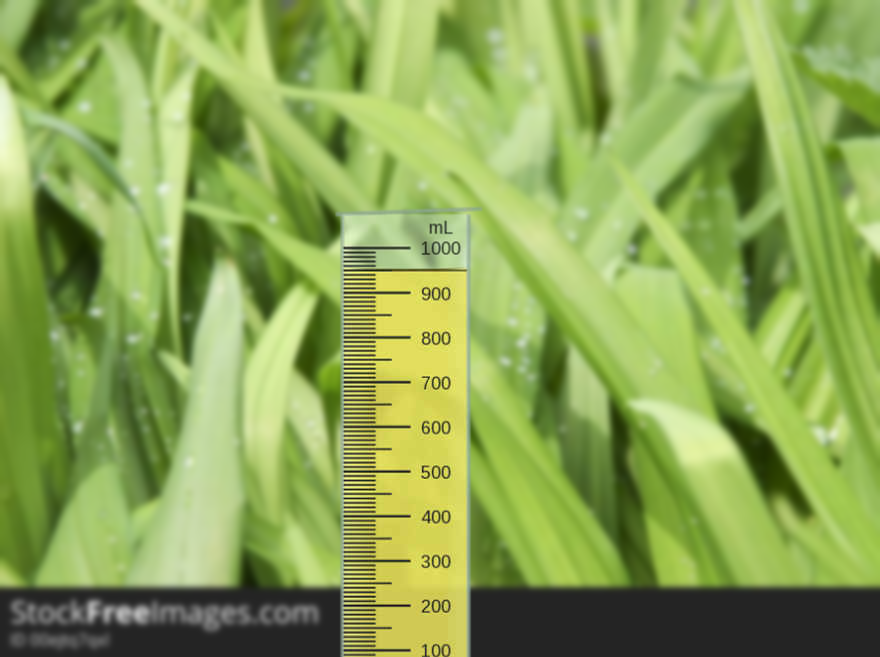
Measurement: 950 mL
